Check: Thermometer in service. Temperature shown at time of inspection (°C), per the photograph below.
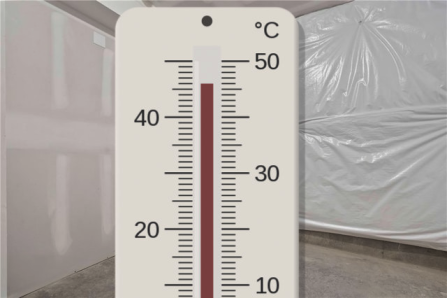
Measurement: 46 °C
